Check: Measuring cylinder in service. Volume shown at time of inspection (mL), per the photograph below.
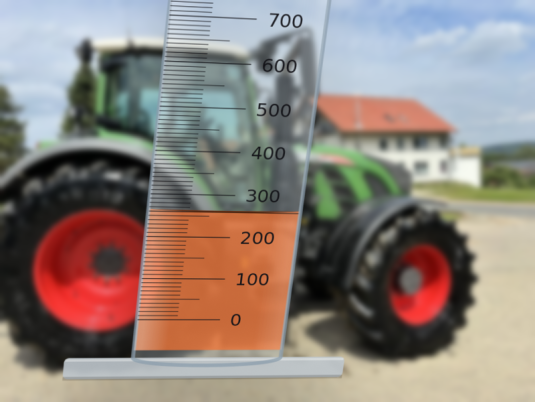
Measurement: 260 mL
